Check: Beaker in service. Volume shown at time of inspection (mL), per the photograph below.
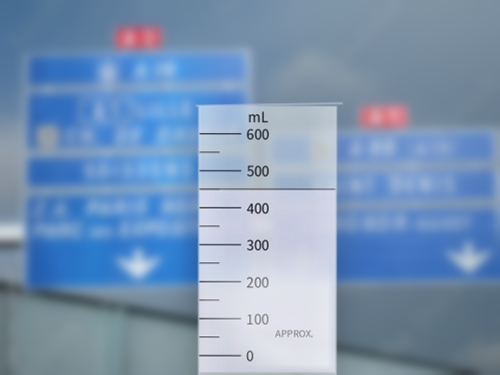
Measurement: 450 mL
